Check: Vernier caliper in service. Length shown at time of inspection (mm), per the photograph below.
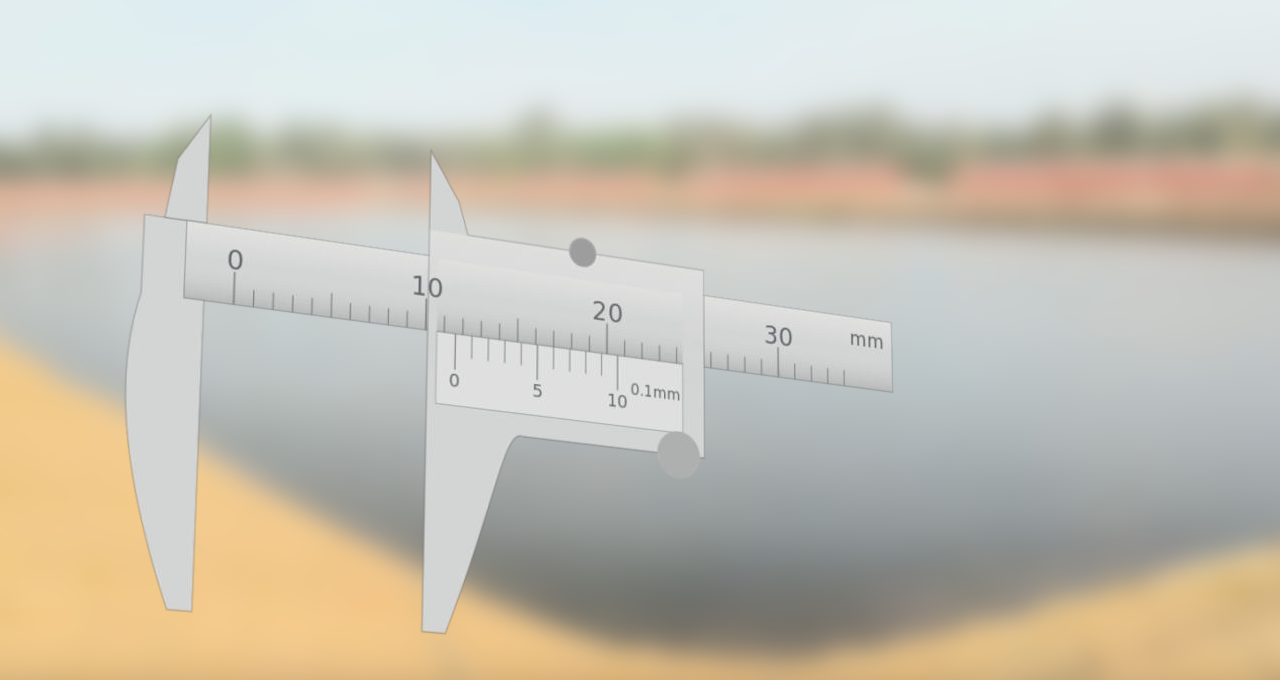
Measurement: 11.6 mm
